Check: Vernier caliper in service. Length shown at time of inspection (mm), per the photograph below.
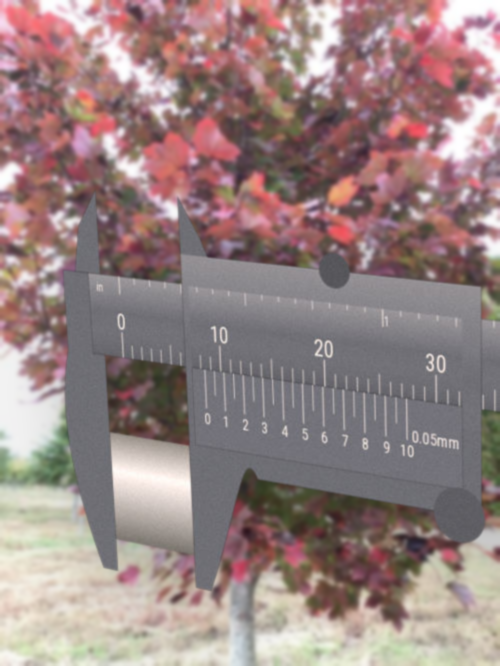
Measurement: 8.4 mm
